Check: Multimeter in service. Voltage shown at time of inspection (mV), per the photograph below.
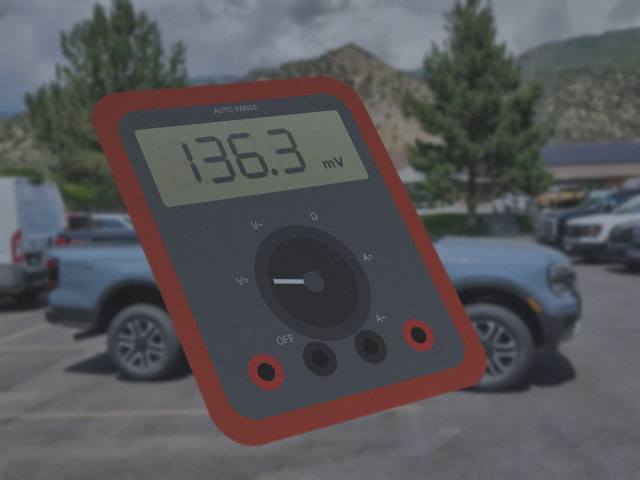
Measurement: 136.3 mV
